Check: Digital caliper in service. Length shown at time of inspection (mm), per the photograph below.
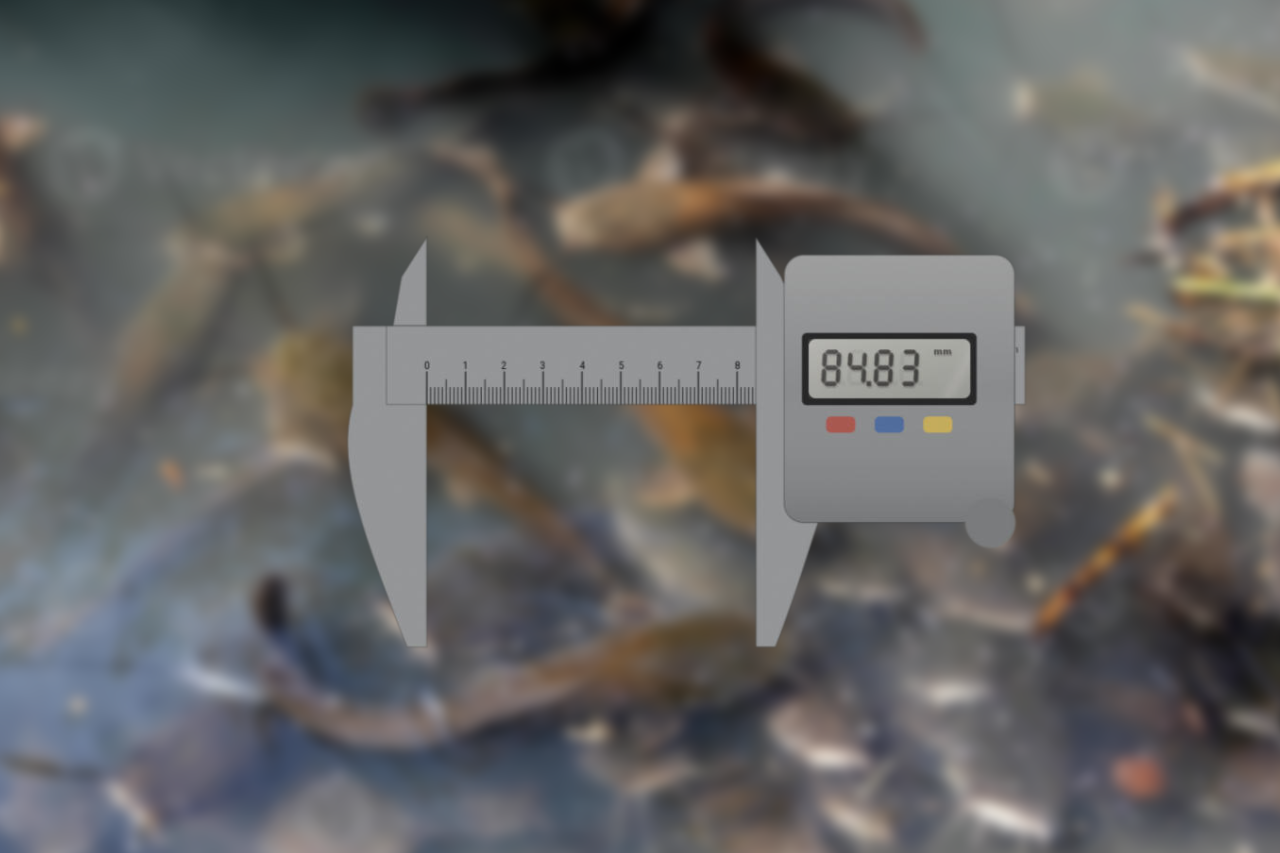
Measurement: 84.83 mm
